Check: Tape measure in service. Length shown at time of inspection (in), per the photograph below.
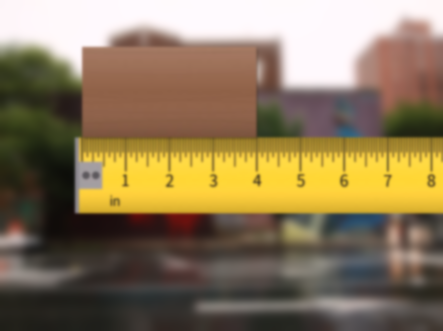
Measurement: 4 in
